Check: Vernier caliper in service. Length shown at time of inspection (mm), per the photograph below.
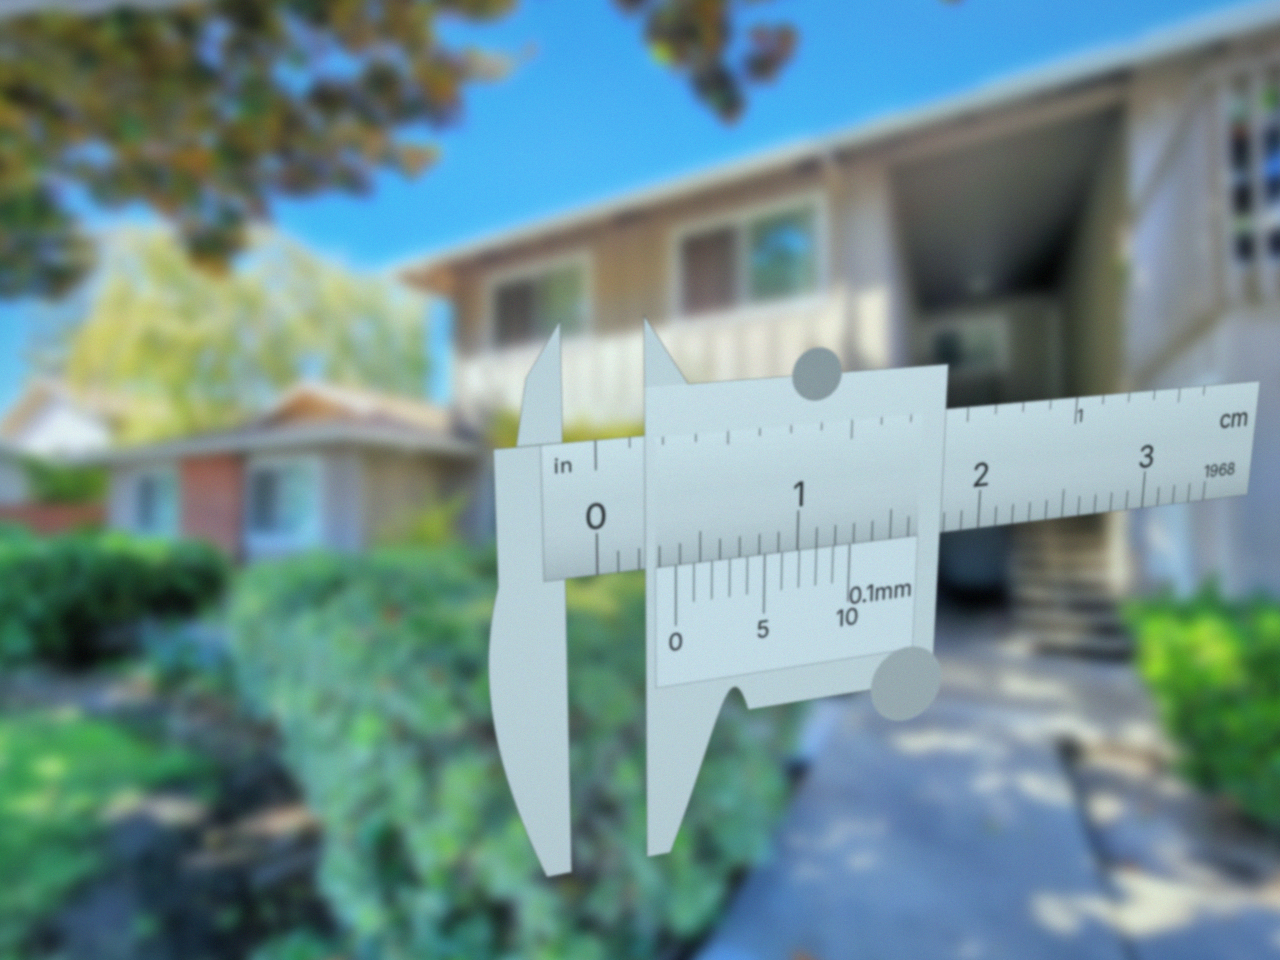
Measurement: 3.8 mm
